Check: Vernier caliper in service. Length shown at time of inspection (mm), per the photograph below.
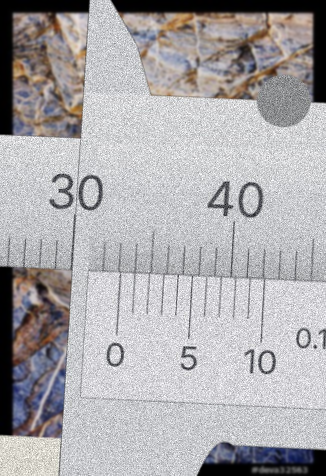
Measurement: 33.1 mm
